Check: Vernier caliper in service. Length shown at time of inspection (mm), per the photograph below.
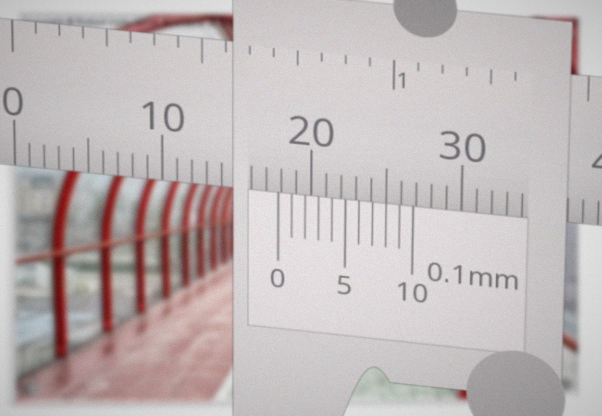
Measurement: 17.8 mm
